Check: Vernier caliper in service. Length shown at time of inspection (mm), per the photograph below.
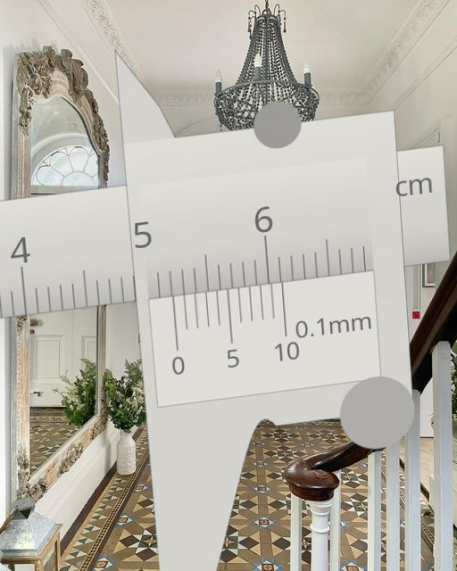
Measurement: 52.1 mm
